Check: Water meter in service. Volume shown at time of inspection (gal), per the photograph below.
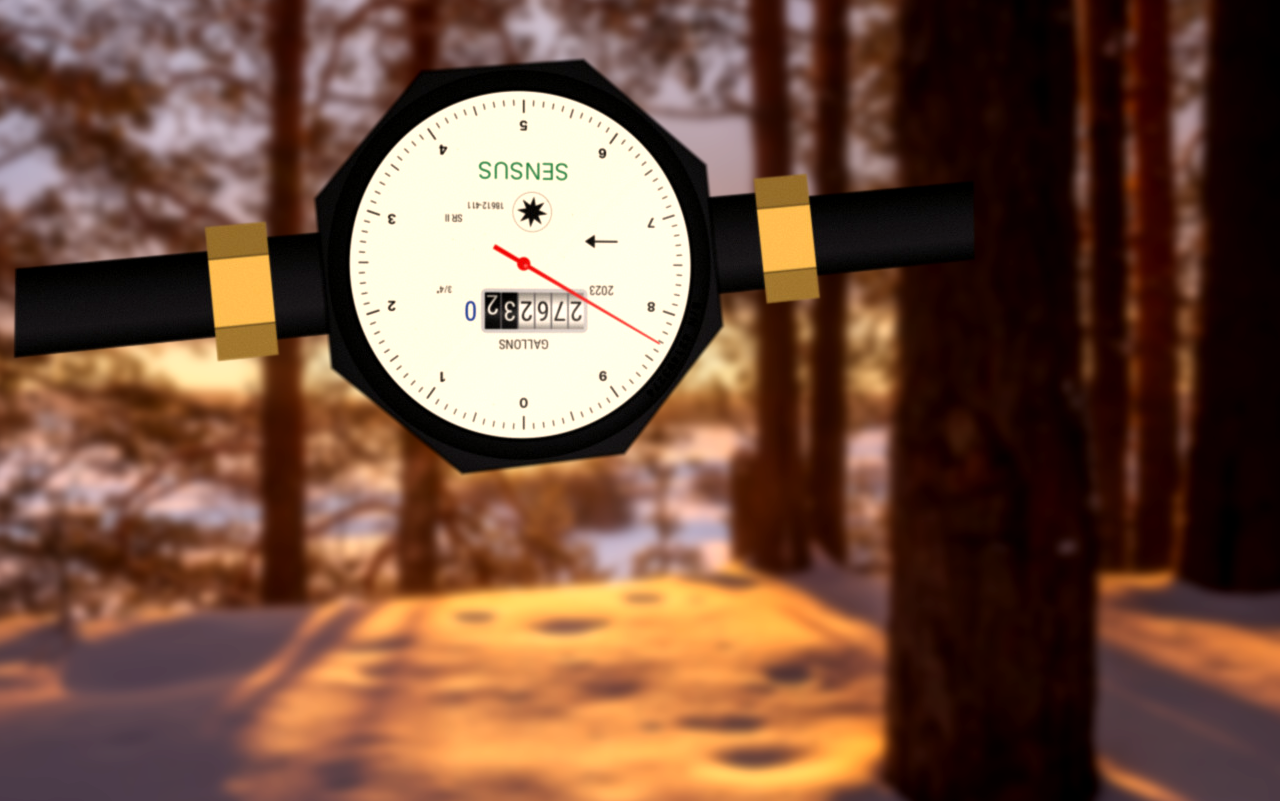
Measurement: 2762318.3 gal
